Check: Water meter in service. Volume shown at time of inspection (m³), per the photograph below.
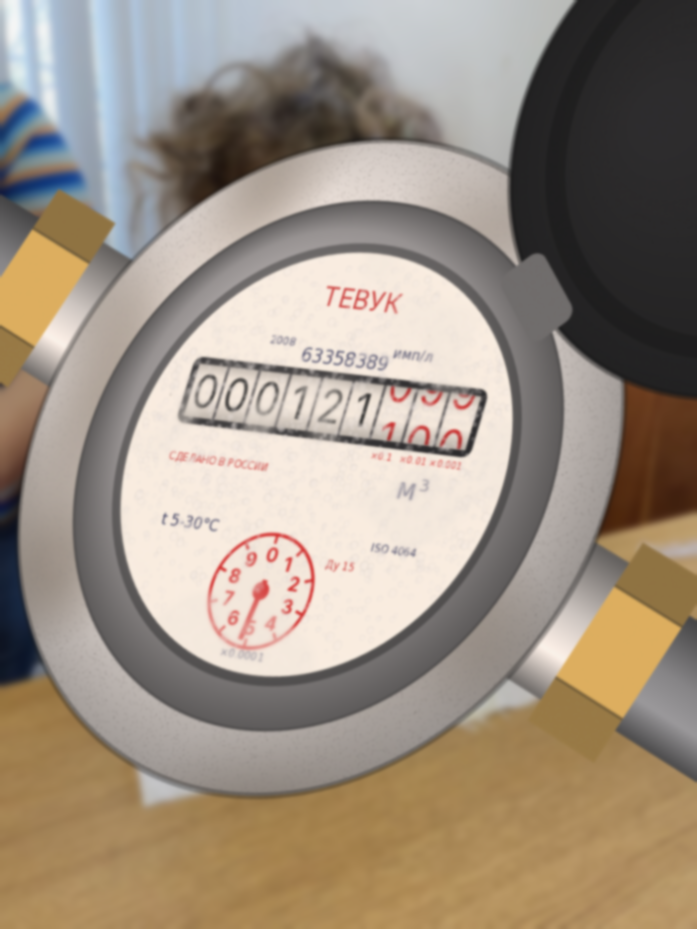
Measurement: 121.0995 m³
